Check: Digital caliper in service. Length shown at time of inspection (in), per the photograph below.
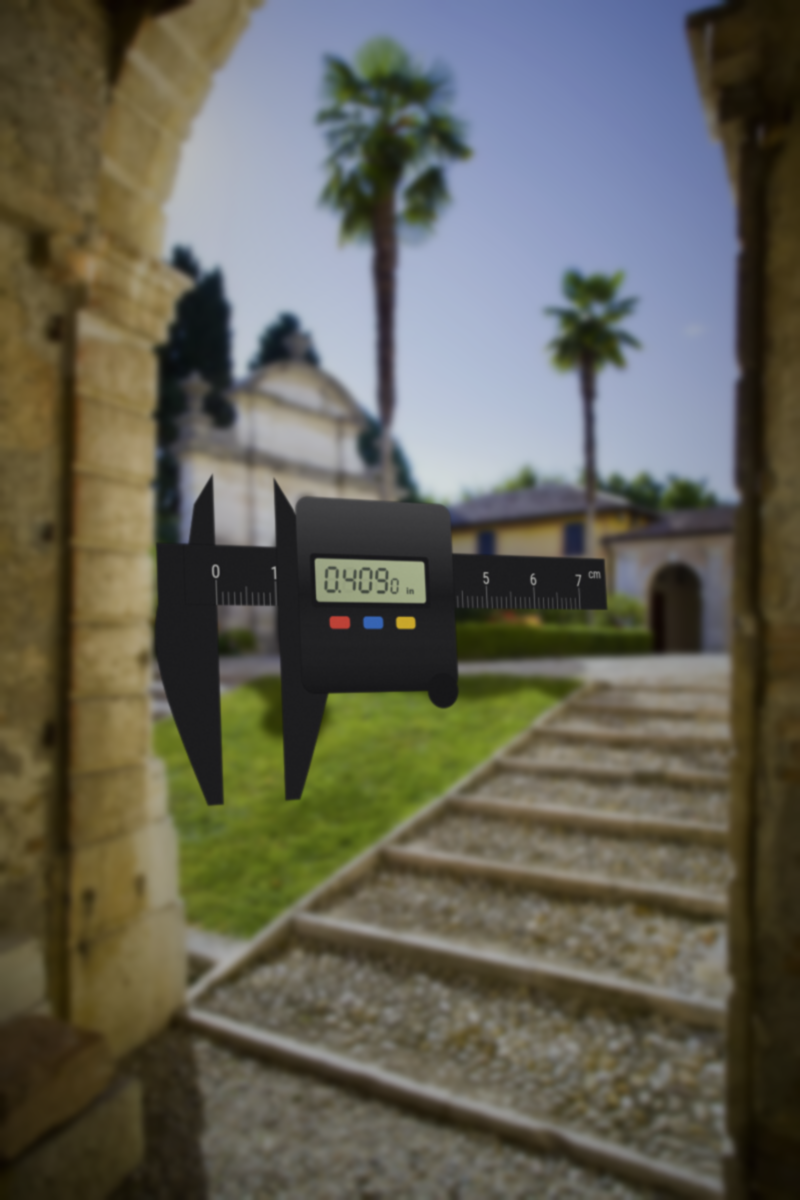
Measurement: 0.4090 in
